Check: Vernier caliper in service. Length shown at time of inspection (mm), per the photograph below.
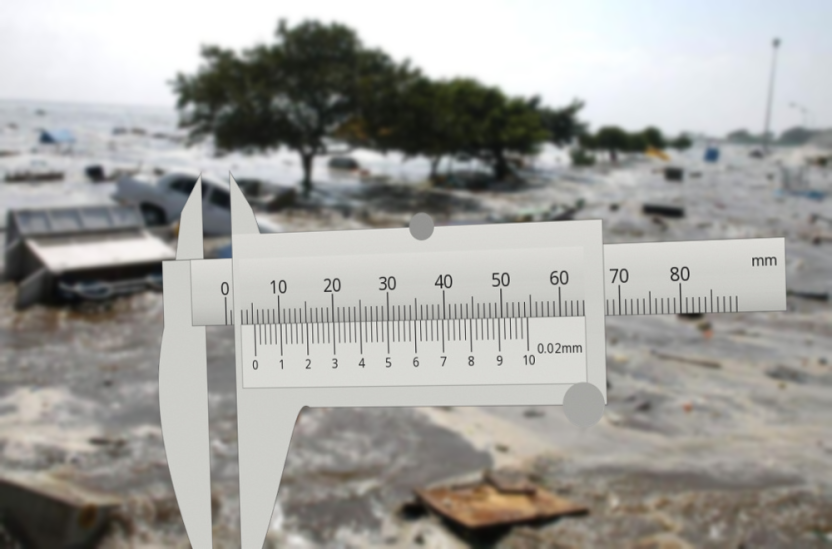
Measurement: 5.4 mm
